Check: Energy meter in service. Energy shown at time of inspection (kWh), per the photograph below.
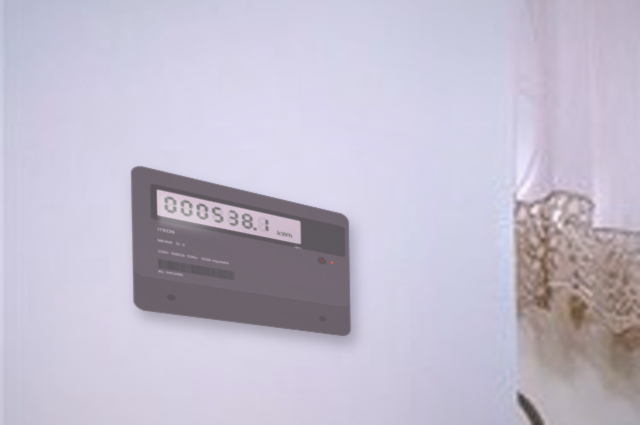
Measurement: 538.1 kWh
